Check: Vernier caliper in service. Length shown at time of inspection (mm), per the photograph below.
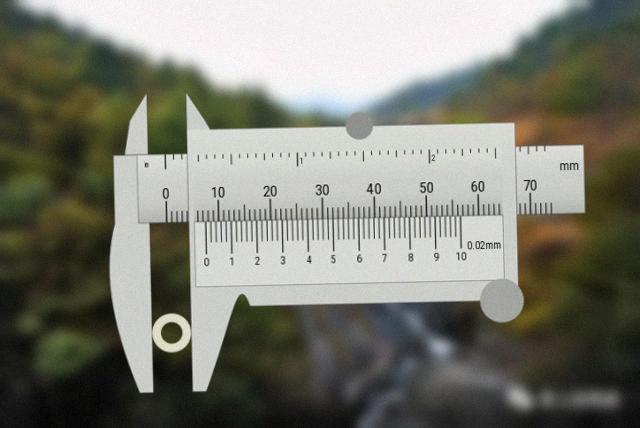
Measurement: 7.5 mm
